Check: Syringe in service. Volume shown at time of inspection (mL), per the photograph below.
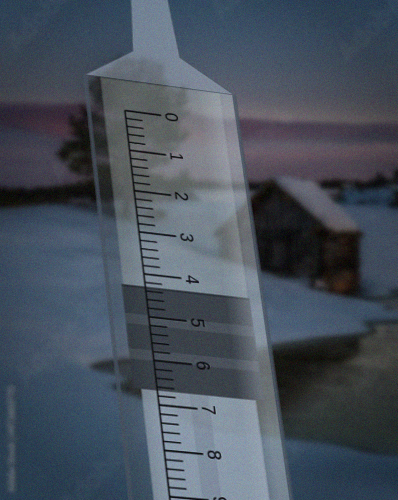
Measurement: 4.3 mL
